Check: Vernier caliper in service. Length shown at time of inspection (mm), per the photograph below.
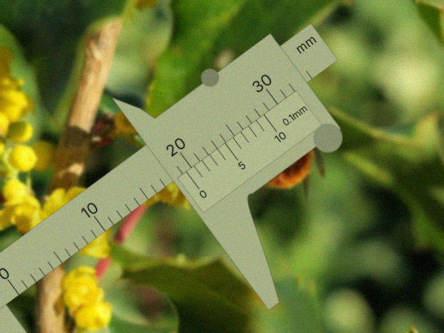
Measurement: 19.4 mm
